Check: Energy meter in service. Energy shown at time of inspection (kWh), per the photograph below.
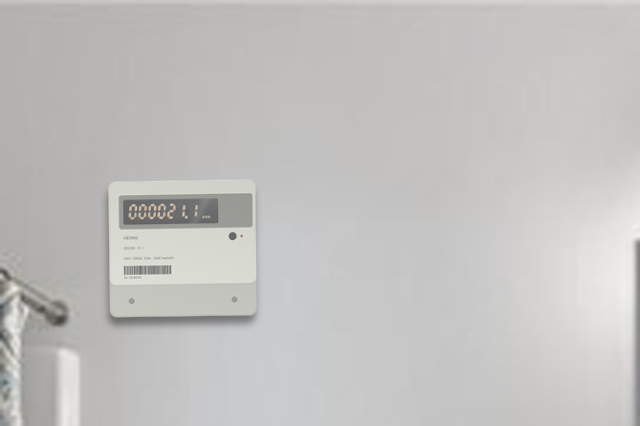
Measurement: 21.1 kWh
